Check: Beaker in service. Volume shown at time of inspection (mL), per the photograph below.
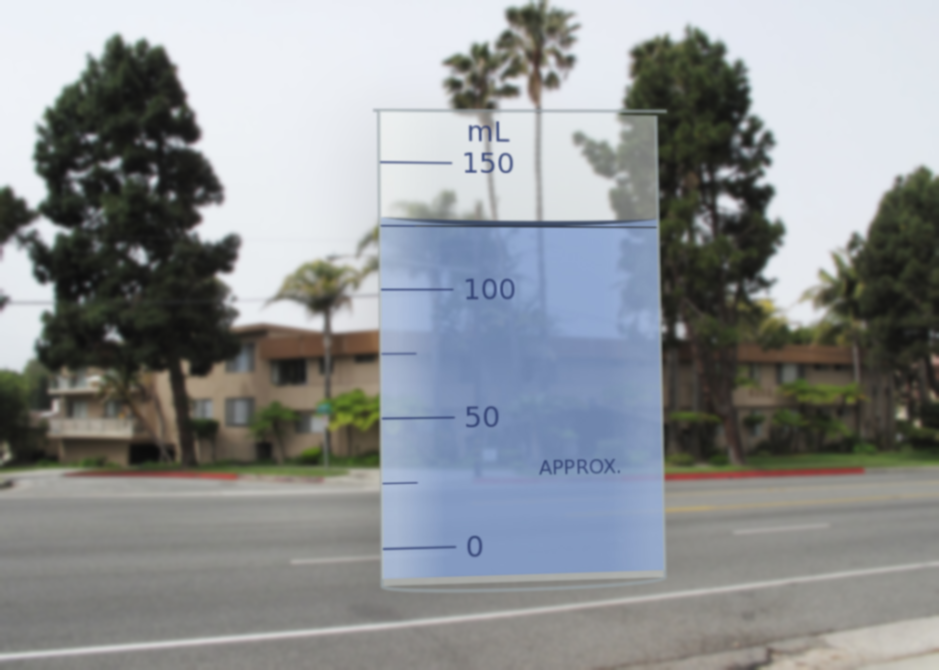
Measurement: 125 mL
